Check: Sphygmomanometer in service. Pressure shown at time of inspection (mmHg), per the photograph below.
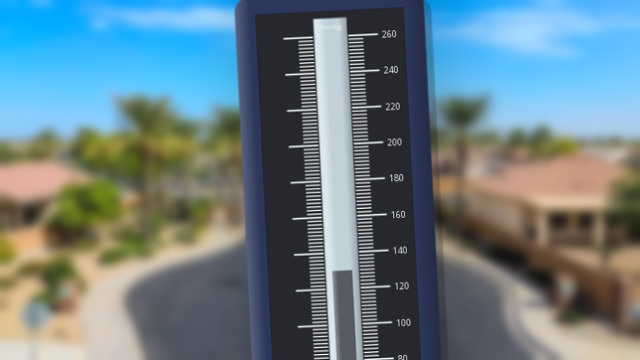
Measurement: 130 mmHg
